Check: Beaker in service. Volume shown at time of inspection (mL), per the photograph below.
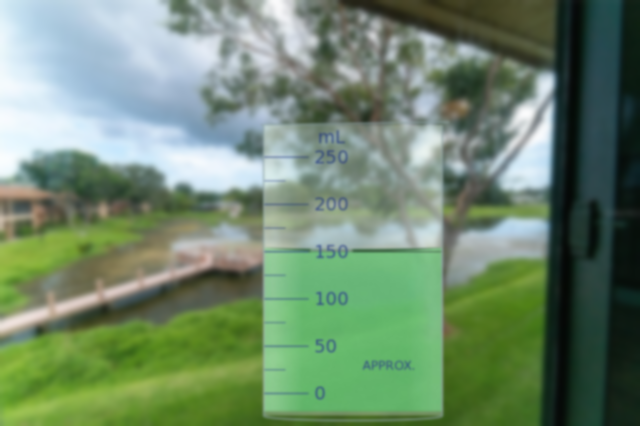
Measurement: 150 mL
